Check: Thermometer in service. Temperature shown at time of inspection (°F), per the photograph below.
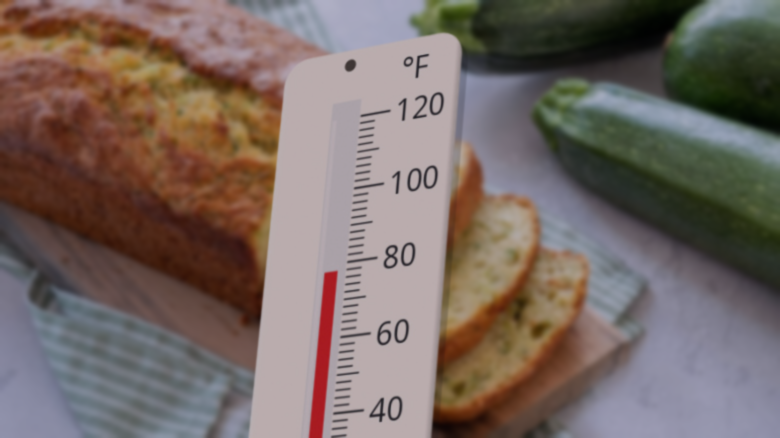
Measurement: 78 °F
